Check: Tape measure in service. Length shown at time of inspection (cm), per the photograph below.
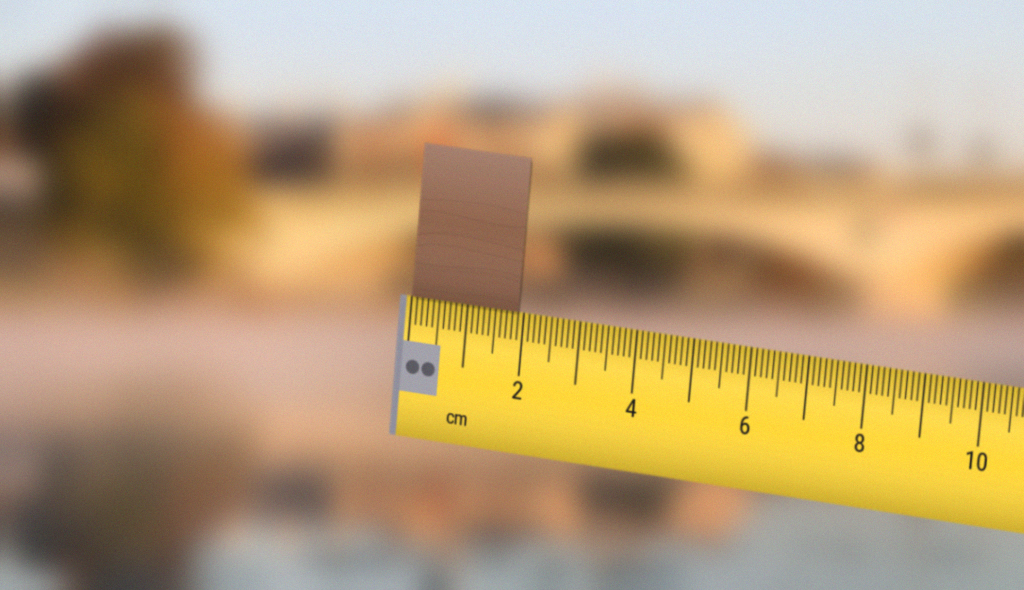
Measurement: 1.9 cm
